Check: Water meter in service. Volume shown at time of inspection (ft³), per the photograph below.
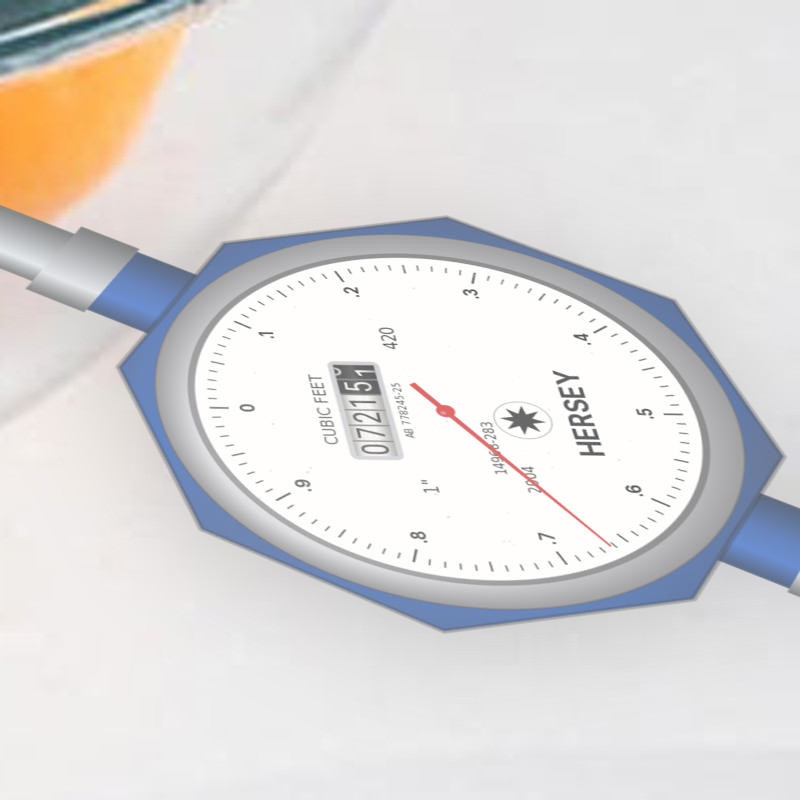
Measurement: 72150.66 ft³
